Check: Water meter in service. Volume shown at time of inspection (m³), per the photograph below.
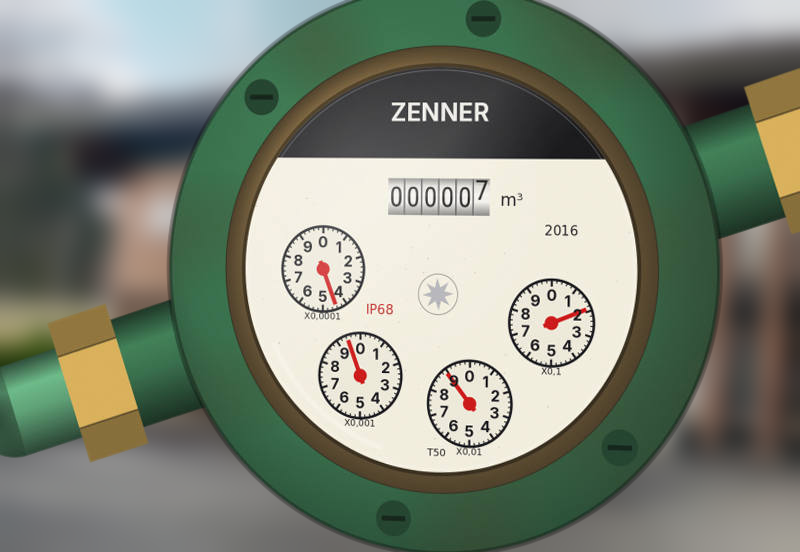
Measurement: 7.1894 m³
